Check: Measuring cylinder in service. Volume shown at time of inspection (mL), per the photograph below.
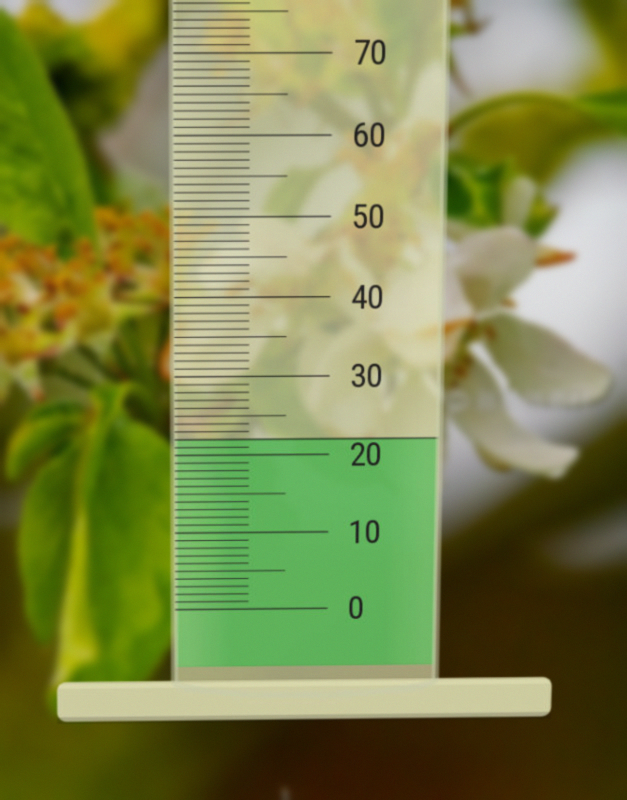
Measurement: 22 mL
